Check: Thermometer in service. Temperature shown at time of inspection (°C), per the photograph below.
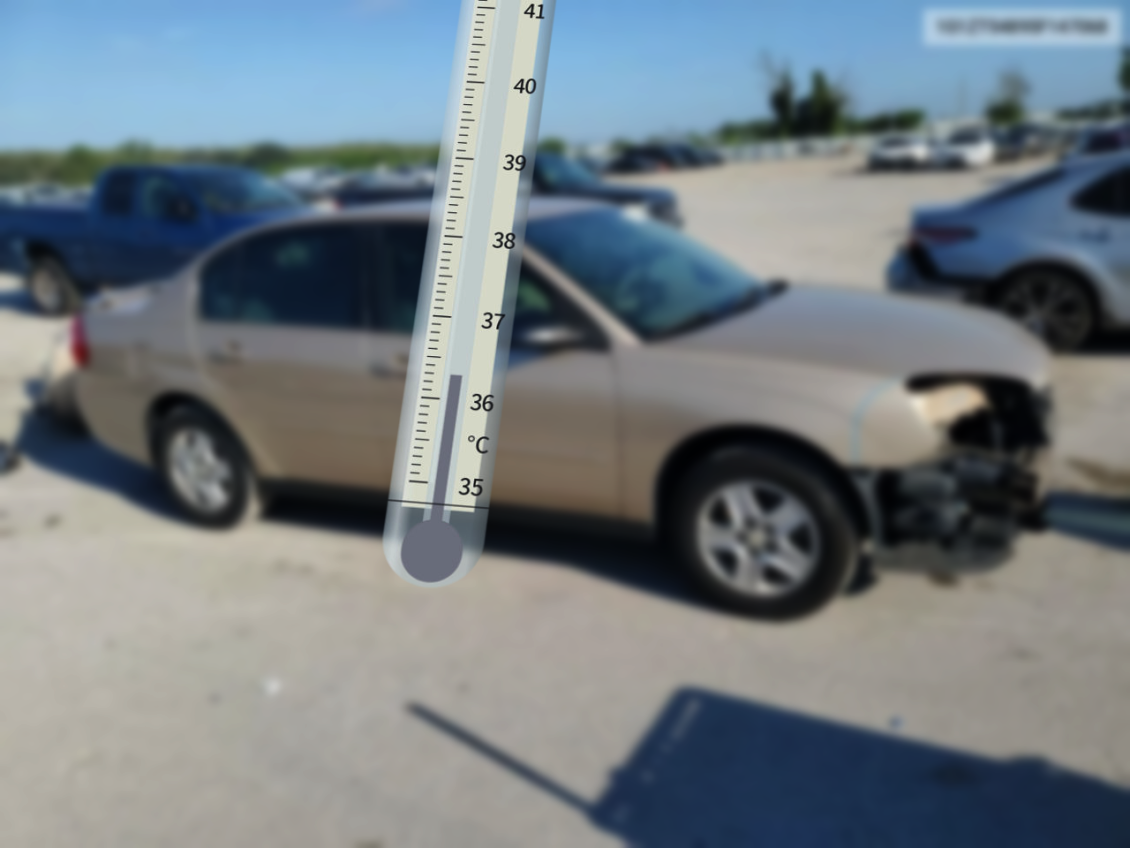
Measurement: 36.3 °C
